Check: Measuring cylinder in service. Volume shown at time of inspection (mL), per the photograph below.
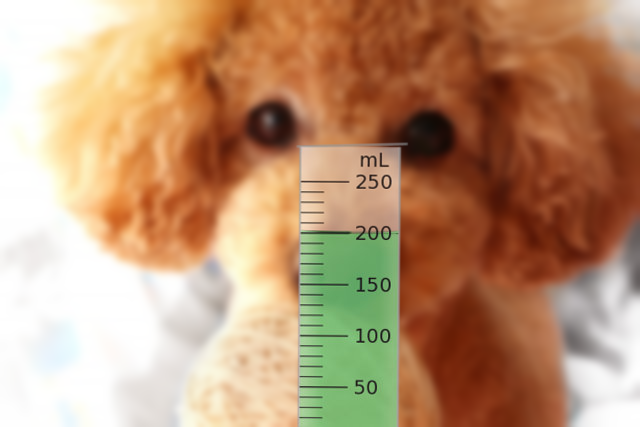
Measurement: 200 mL
